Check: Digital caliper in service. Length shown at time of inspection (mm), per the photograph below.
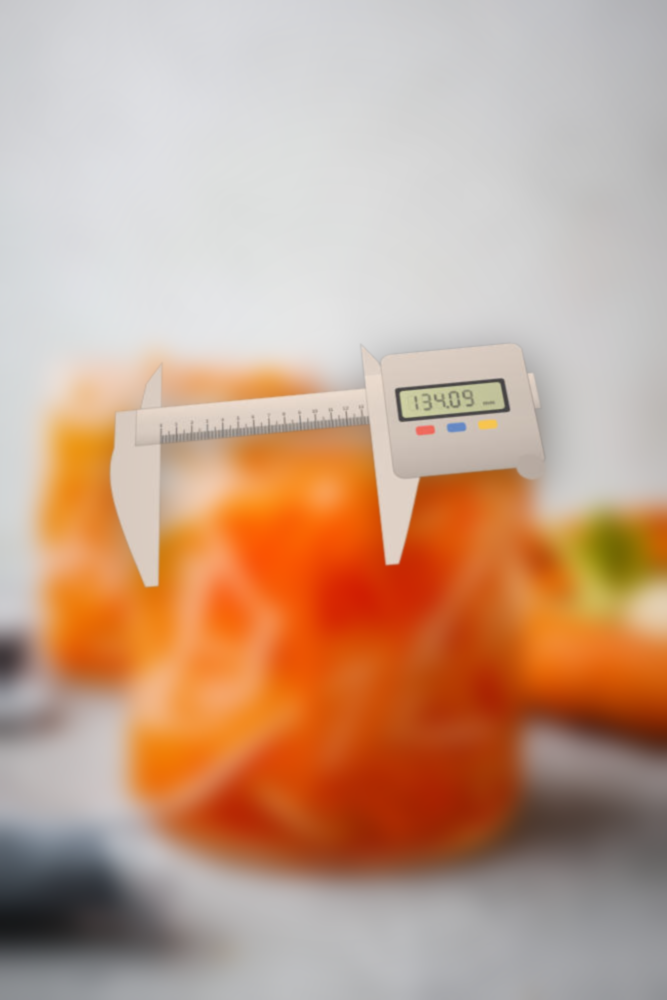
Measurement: 134.09 mm
